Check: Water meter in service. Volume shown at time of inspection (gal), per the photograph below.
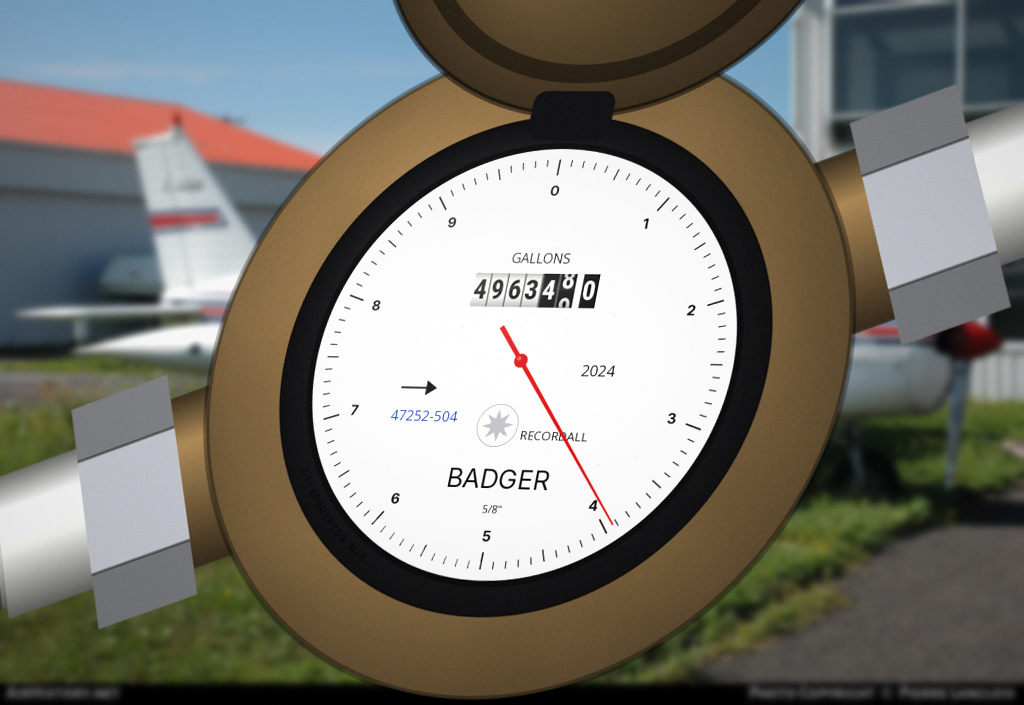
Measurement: 4963483.9 gal
